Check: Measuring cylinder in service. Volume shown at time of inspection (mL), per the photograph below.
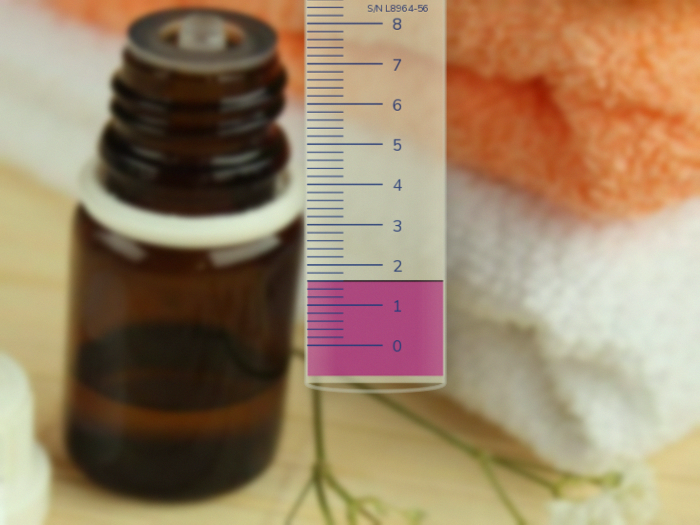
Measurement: 1.6 mL
